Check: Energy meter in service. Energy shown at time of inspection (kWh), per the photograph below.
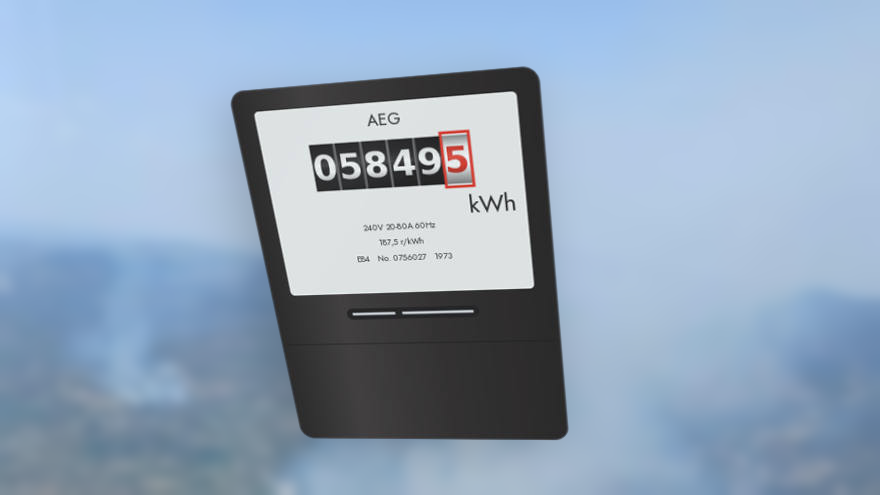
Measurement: 5849.5 kWh
